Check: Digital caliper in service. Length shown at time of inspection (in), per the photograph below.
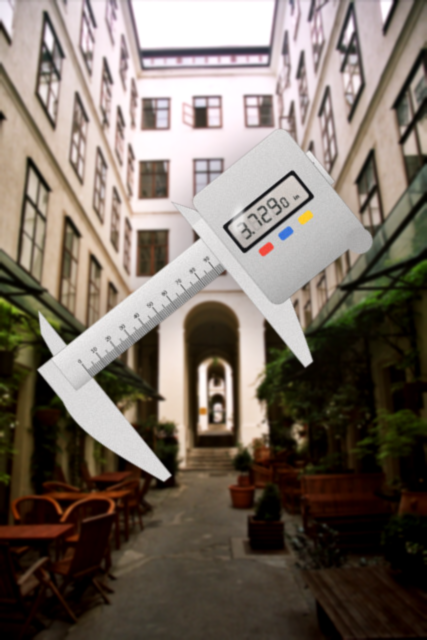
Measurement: 3.7290 in
